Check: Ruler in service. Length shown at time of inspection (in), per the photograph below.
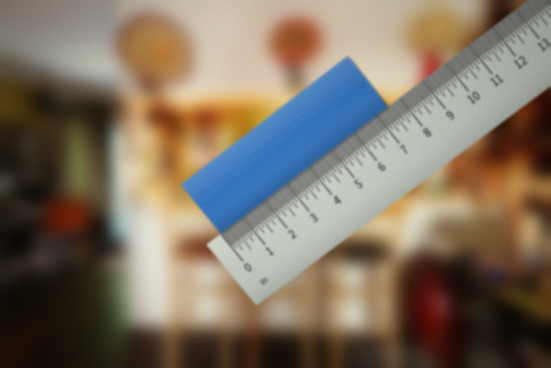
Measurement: 7.5 in
